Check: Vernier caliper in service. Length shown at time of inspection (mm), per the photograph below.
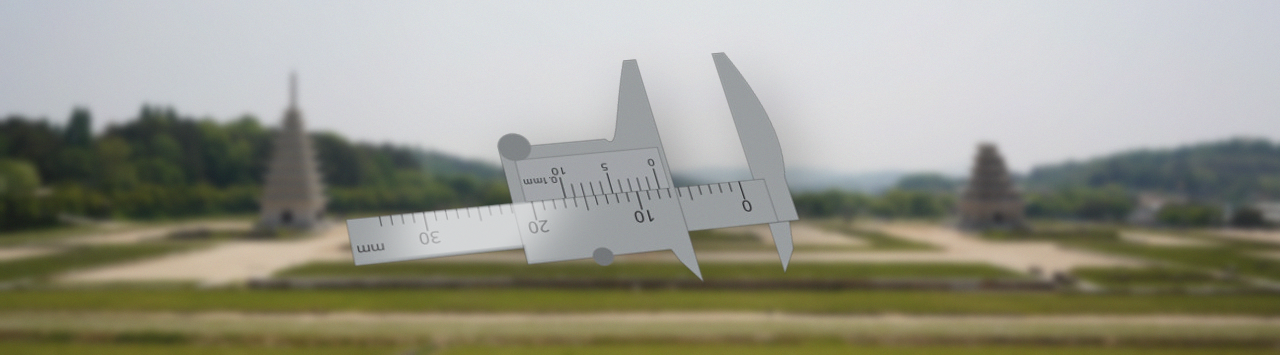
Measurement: 7.8 mm
